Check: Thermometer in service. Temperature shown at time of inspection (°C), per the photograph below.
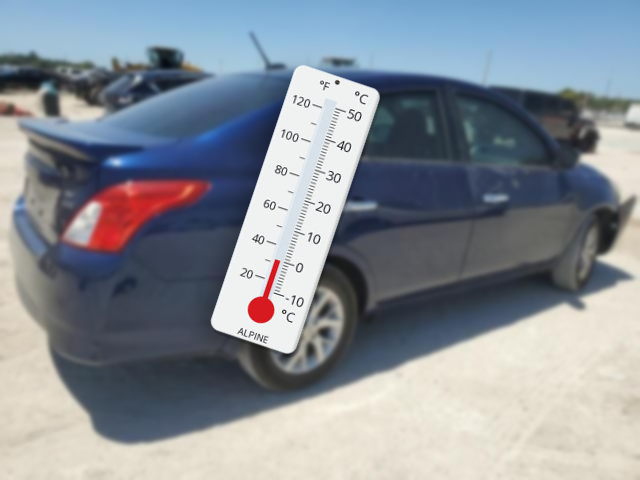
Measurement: 0 °C
